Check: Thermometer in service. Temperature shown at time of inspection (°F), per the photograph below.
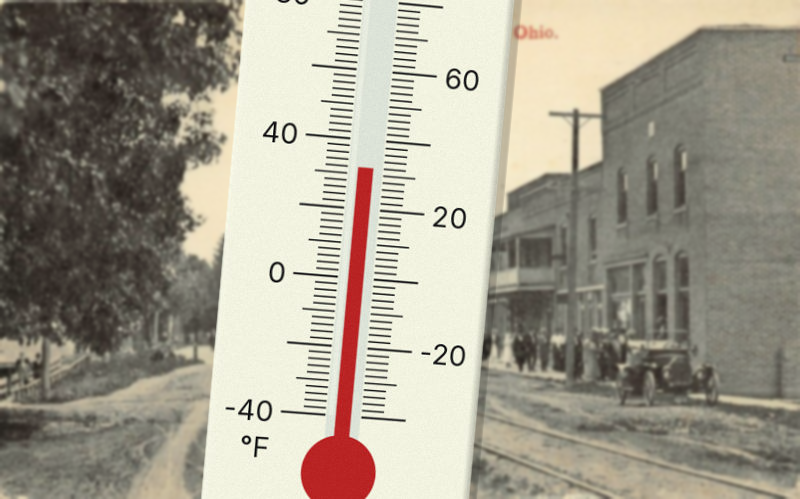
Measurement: 32 °F
